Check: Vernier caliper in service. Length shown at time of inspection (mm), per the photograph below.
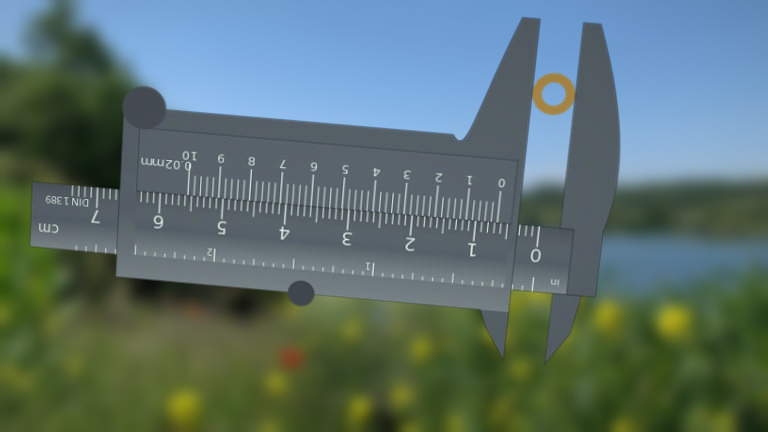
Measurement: 6.6 mm
